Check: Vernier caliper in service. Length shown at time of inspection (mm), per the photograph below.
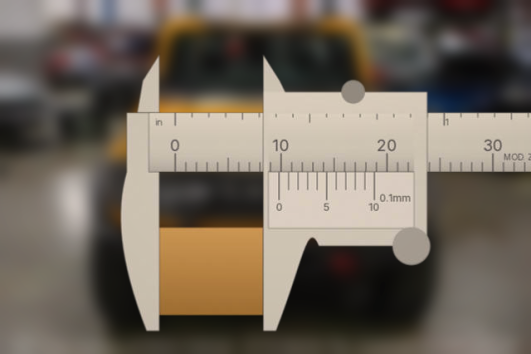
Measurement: 9.8 mm
